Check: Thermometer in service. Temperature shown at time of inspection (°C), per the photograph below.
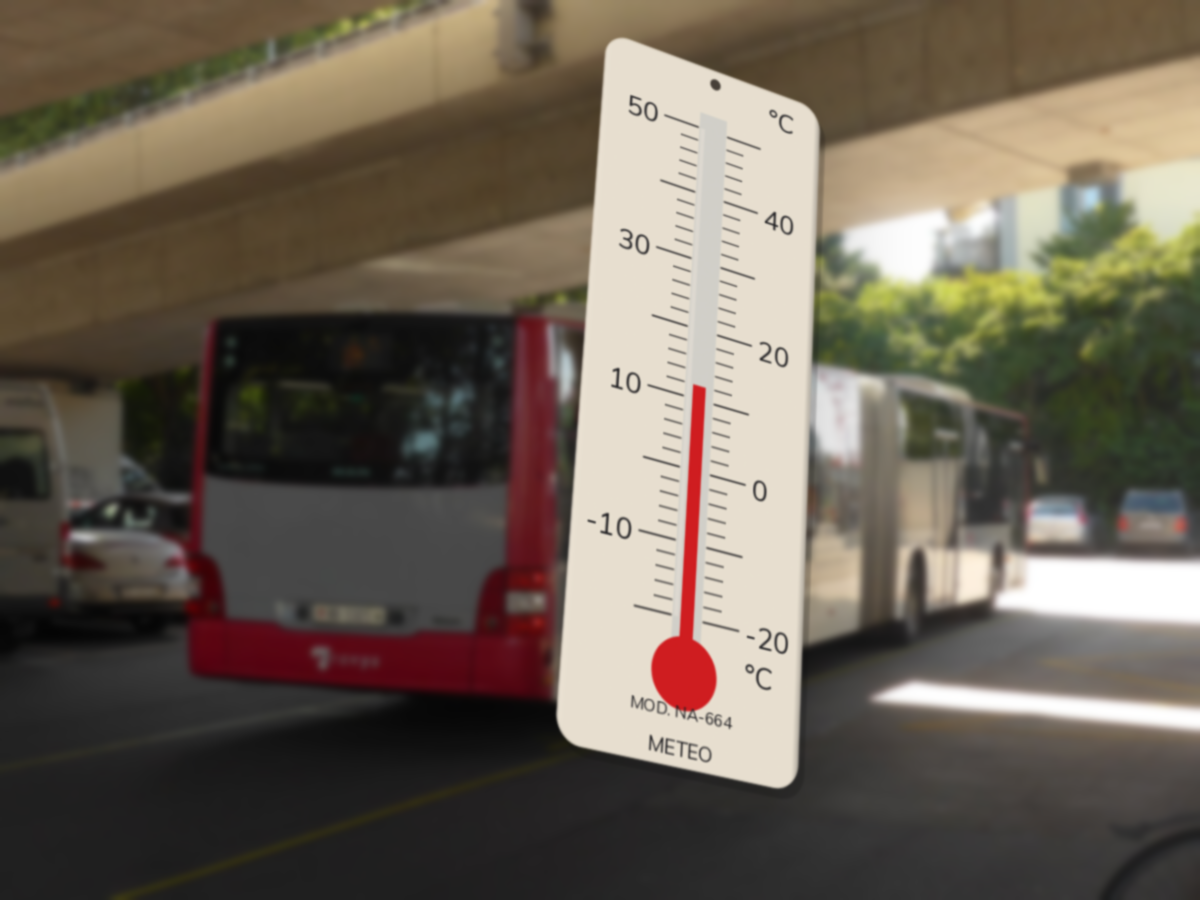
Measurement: 12 °C
